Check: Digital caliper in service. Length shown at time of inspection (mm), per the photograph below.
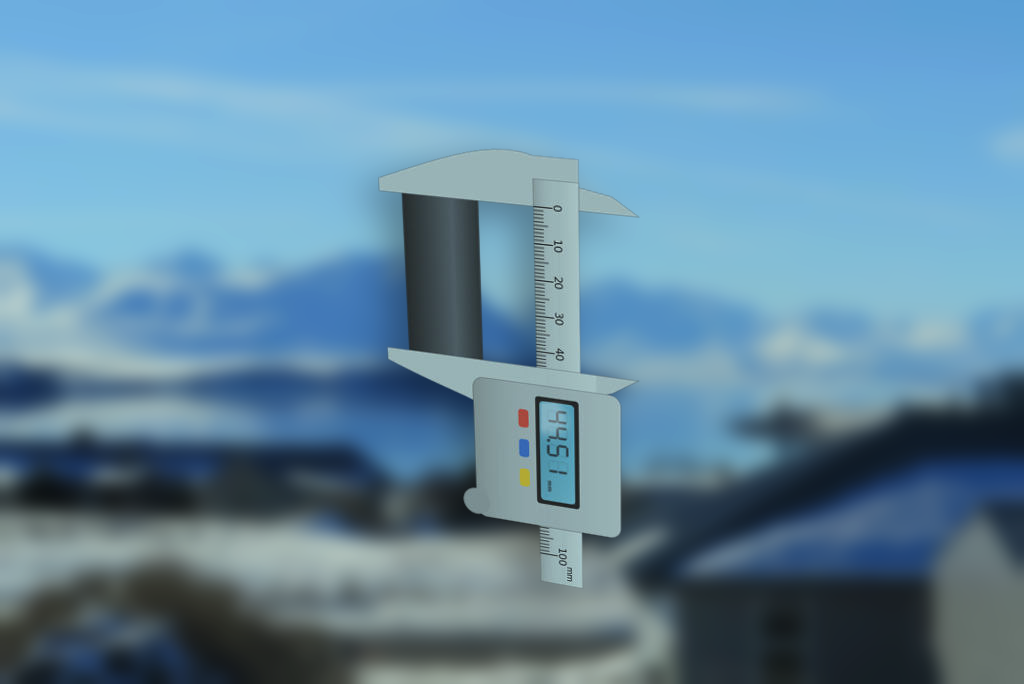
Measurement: 44.51 mm
